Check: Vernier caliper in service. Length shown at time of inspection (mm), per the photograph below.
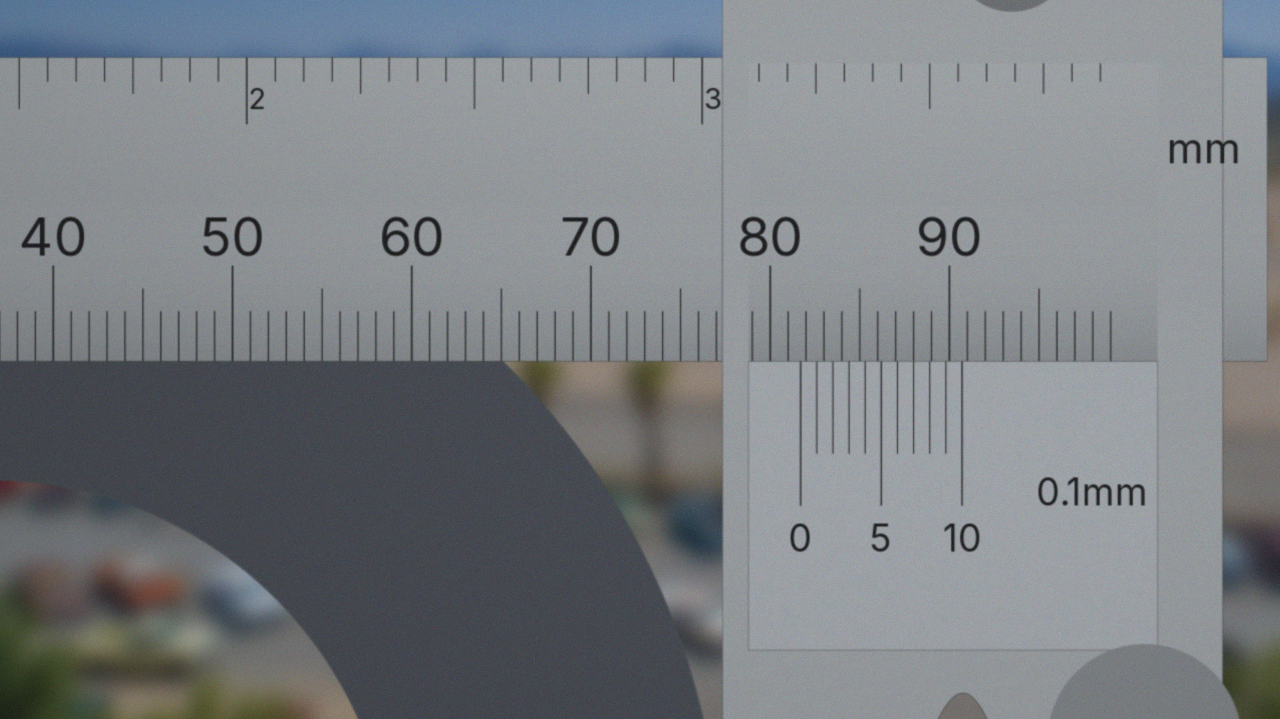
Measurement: 81.7 mm
